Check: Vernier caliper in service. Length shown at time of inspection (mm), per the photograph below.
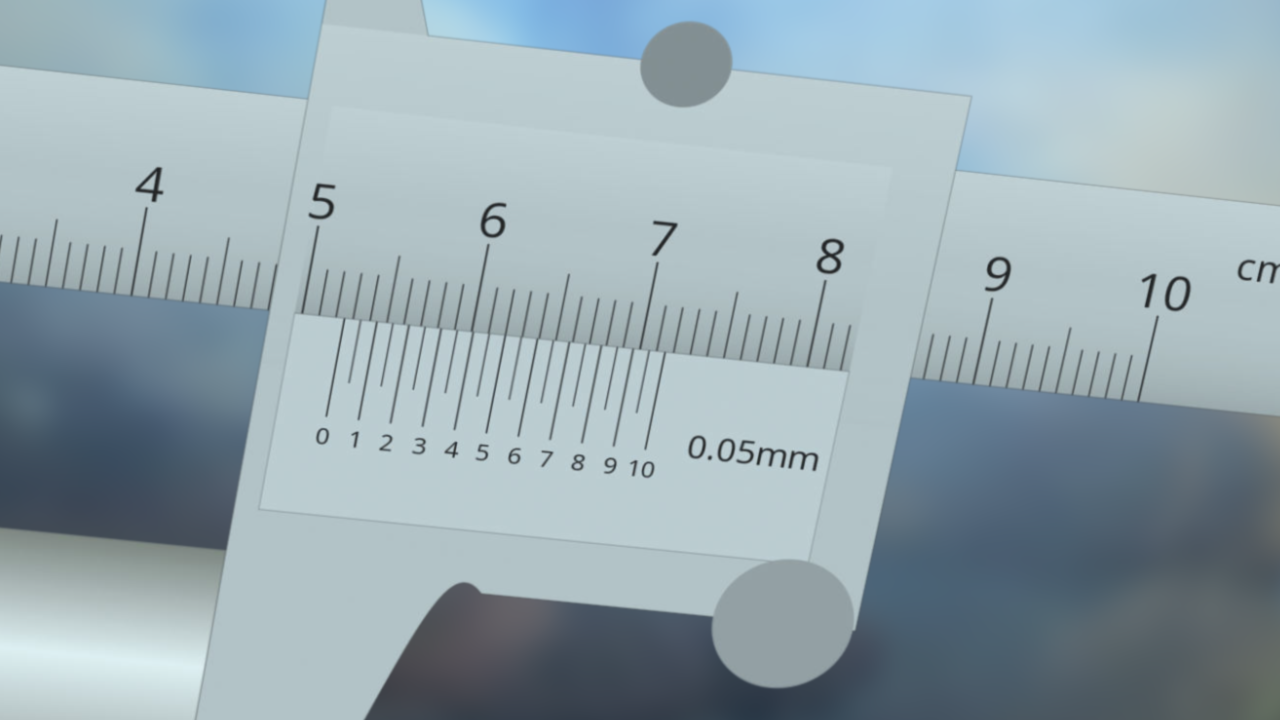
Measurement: 52.5 mm
